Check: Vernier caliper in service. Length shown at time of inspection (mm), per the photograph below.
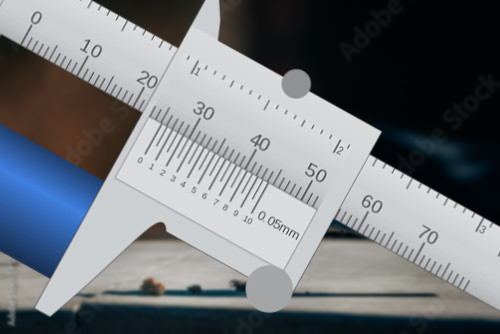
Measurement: 25.2 mm
